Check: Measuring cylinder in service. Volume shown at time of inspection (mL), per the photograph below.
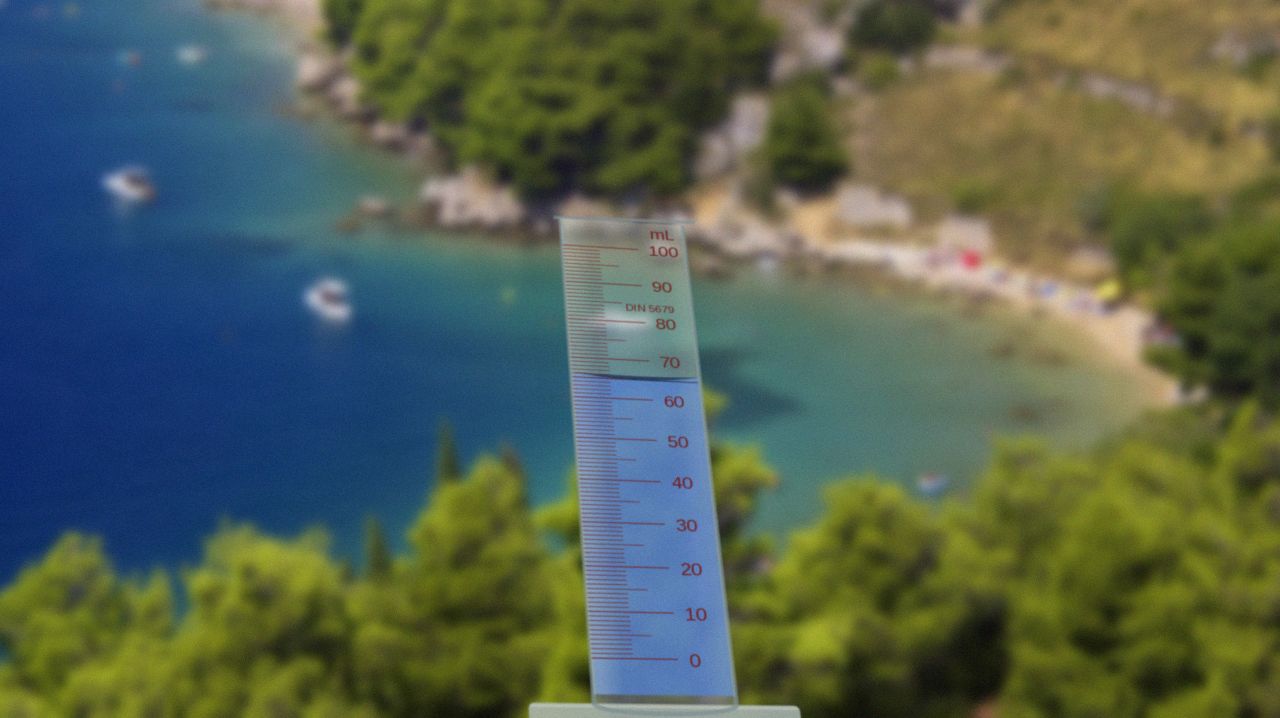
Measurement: 65 mL
